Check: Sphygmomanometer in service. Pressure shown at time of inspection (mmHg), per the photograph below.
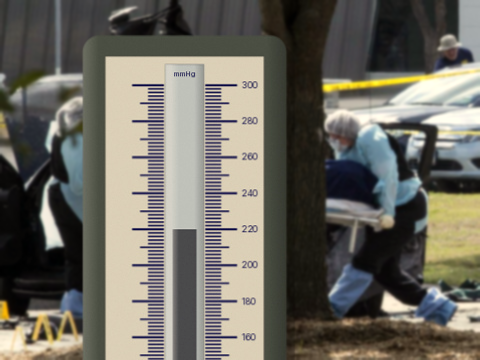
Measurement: 220 mmHg
